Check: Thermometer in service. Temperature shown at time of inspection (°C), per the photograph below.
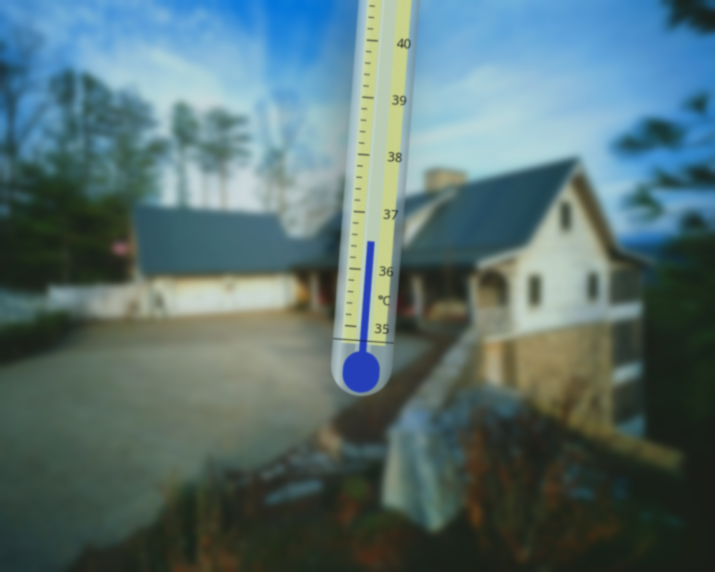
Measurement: 36.5 °C
